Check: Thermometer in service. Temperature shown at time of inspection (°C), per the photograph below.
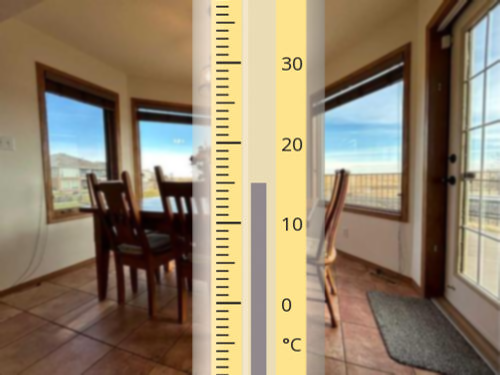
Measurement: 15 °C
